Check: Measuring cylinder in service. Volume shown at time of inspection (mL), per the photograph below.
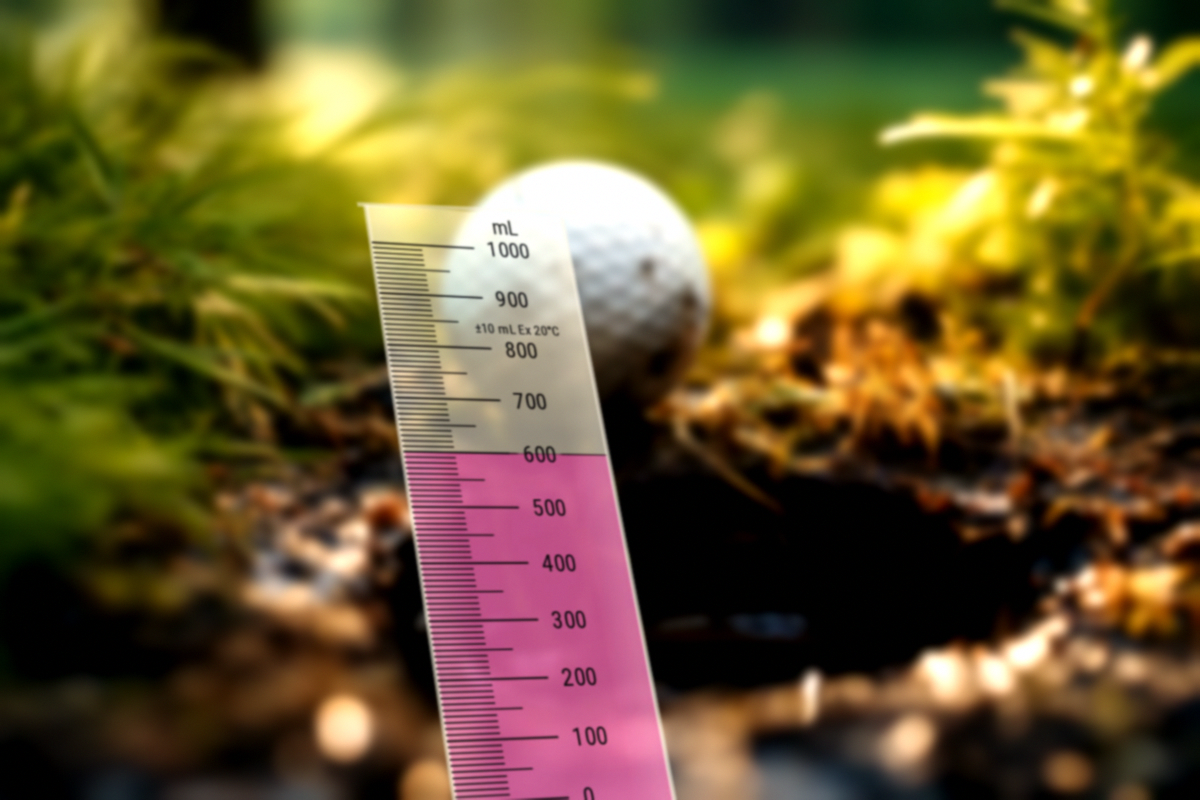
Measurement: 600 mL
